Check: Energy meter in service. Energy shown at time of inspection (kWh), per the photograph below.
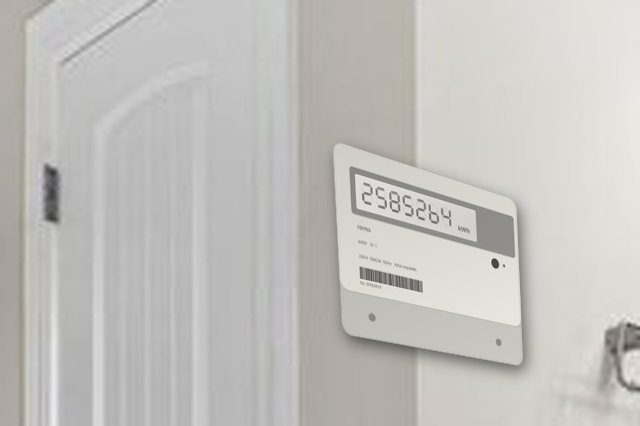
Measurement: 2585264 kWh
